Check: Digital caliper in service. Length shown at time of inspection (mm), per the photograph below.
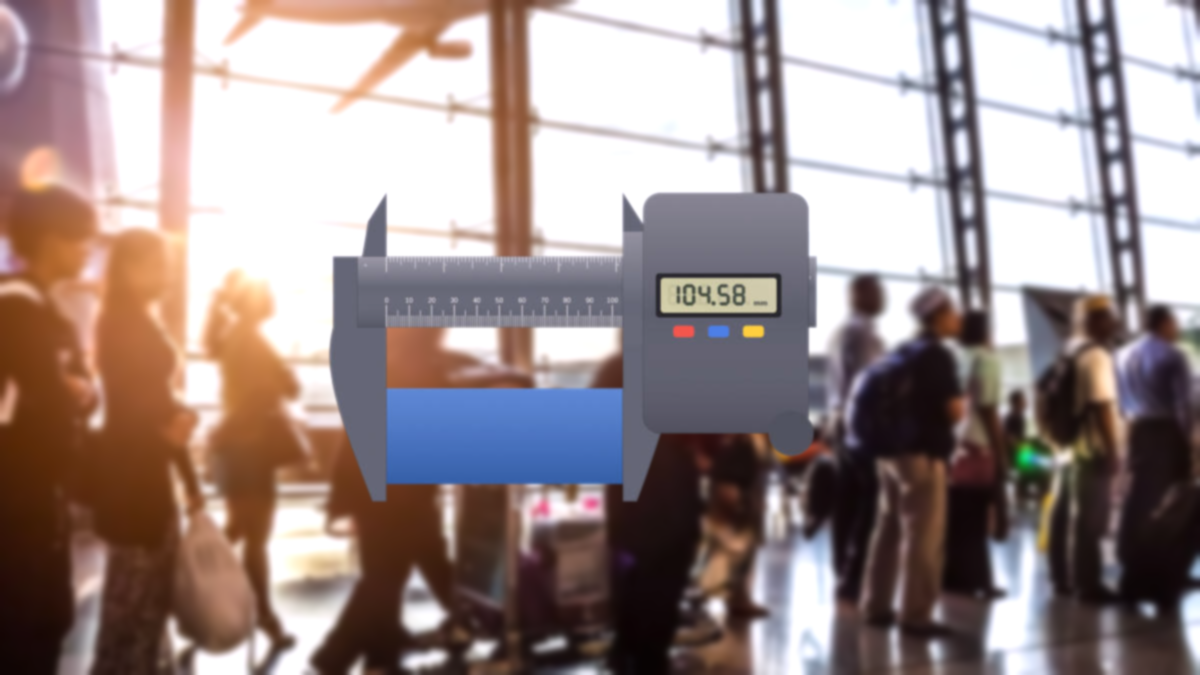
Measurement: 104.58 mm
